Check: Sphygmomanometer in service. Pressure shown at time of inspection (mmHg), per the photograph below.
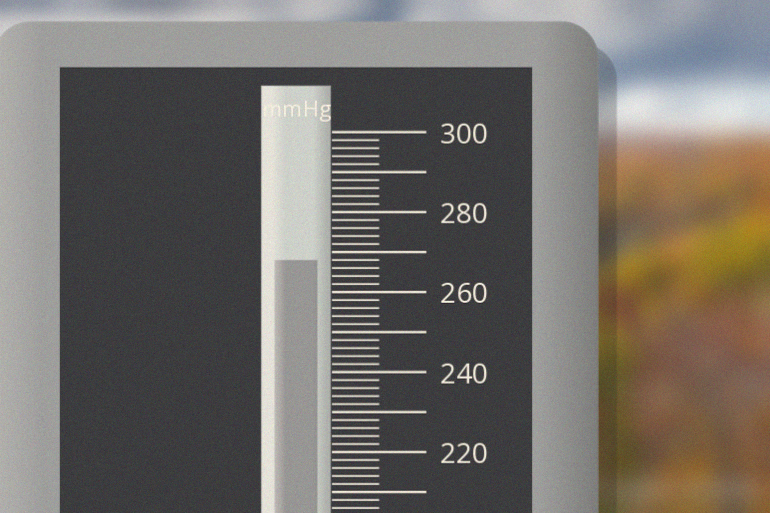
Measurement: 268 mmHg
